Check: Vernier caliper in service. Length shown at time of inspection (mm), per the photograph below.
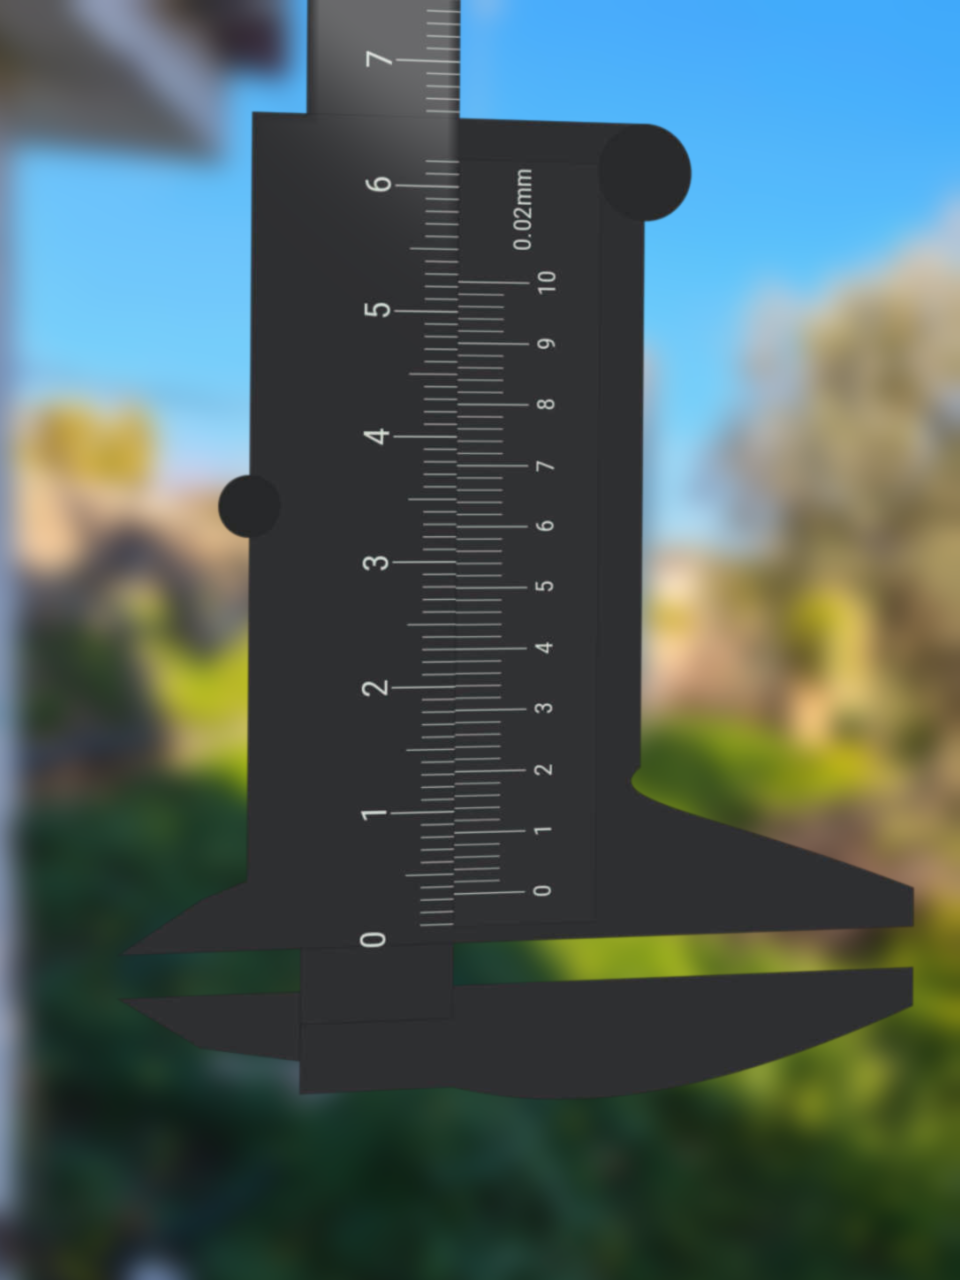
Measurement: 3.4 mm
